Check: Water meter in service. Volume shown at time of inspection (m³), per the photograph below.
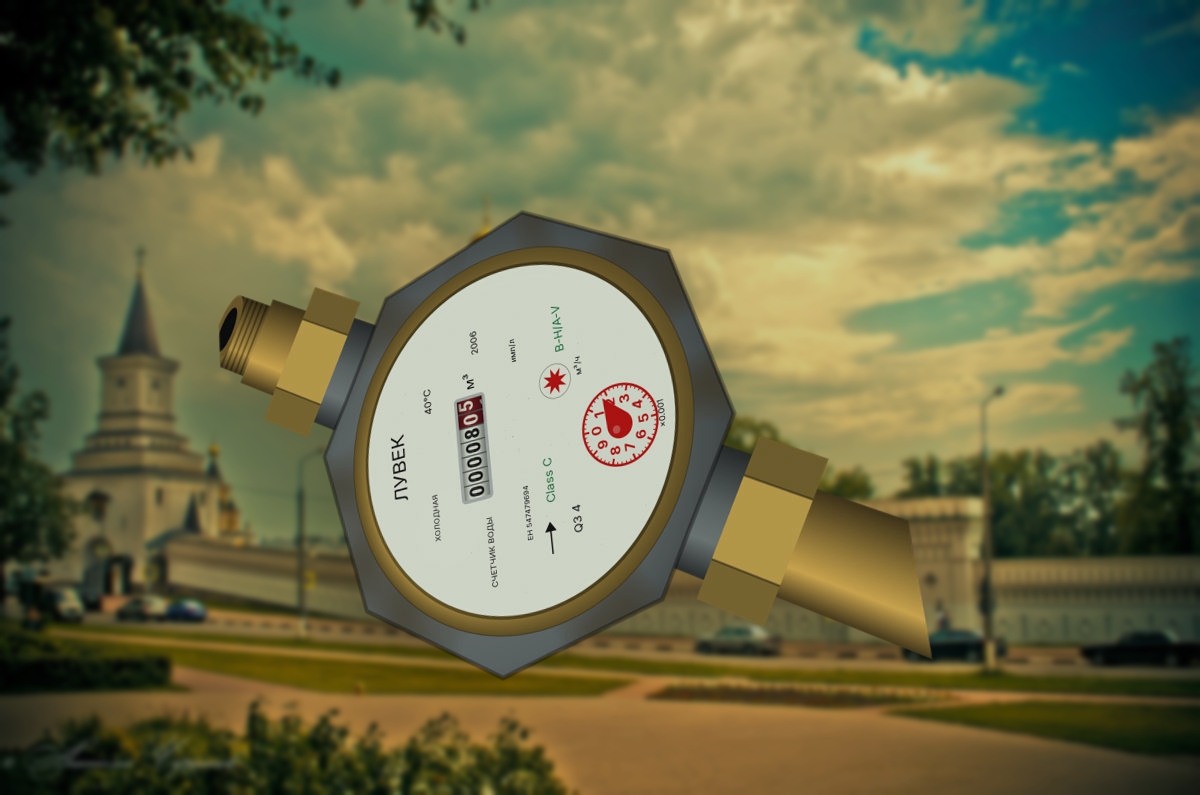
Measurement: 8.051 m³
